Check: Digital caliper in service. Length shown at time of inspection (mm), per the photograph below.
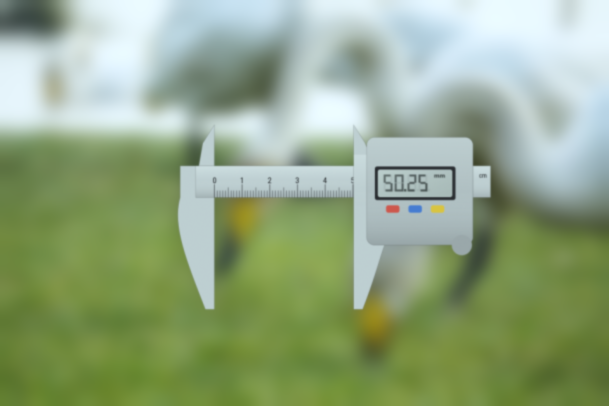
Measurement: 50.25 mm
